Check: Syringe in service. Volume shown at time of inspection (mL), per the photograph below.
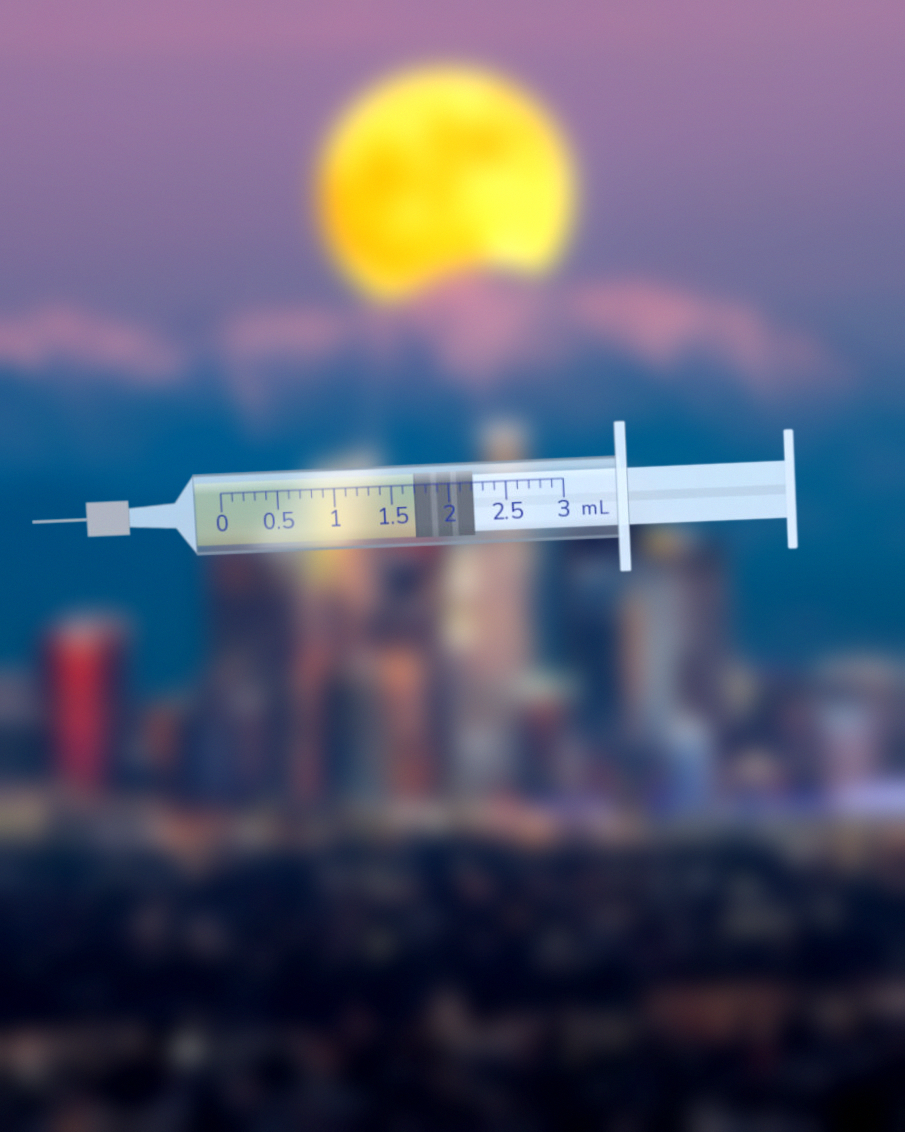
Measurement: 1.7 mL
